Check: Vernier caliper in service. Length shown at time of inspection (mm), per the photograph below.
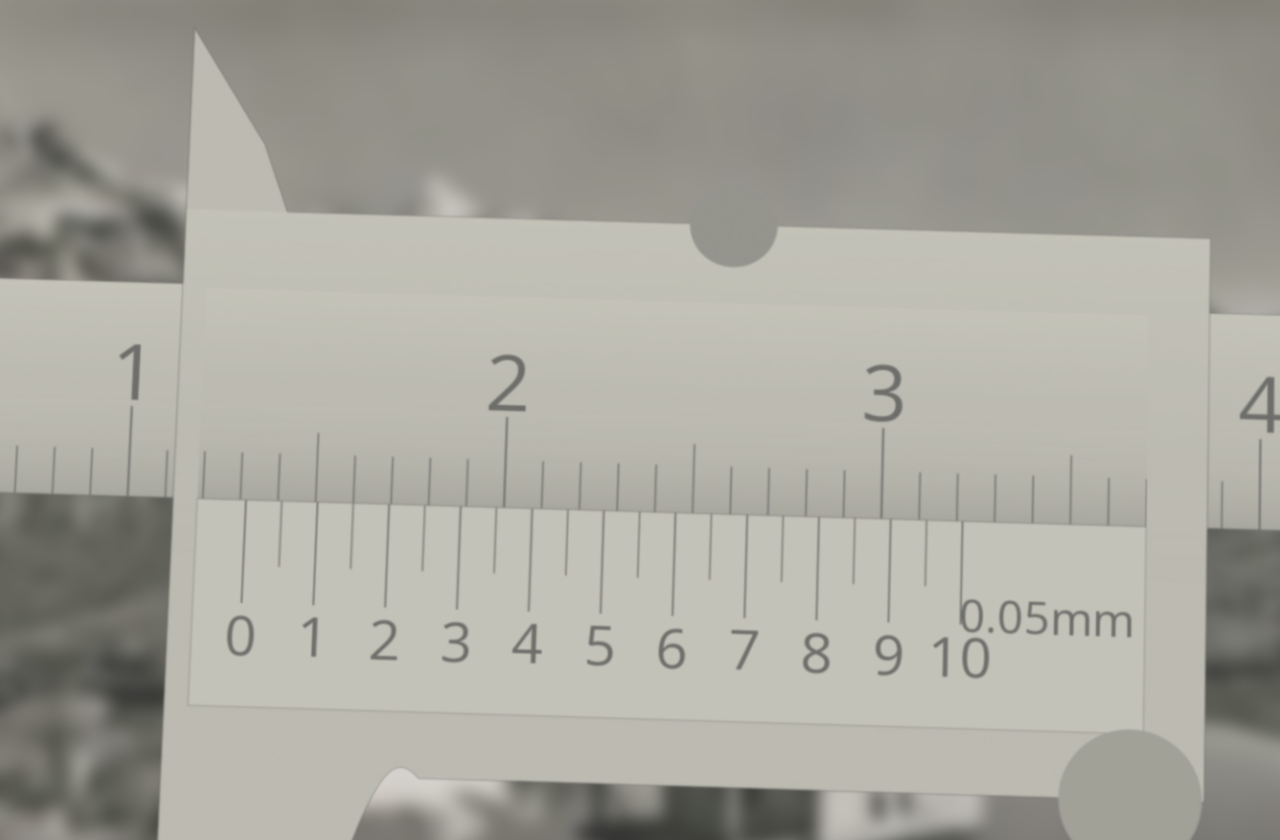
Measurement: 13.15 mm
